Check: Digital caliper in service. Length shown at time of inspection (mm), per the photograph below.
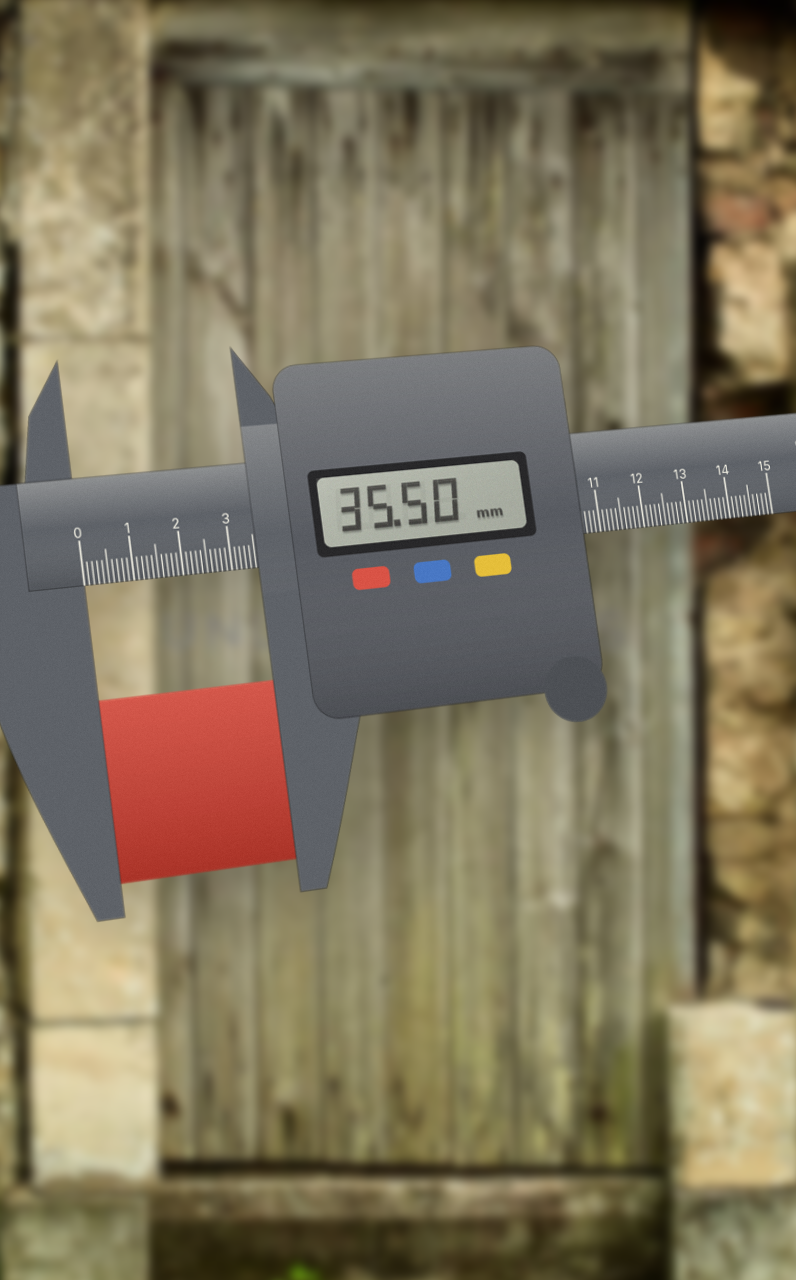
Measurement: 35.50 mm
